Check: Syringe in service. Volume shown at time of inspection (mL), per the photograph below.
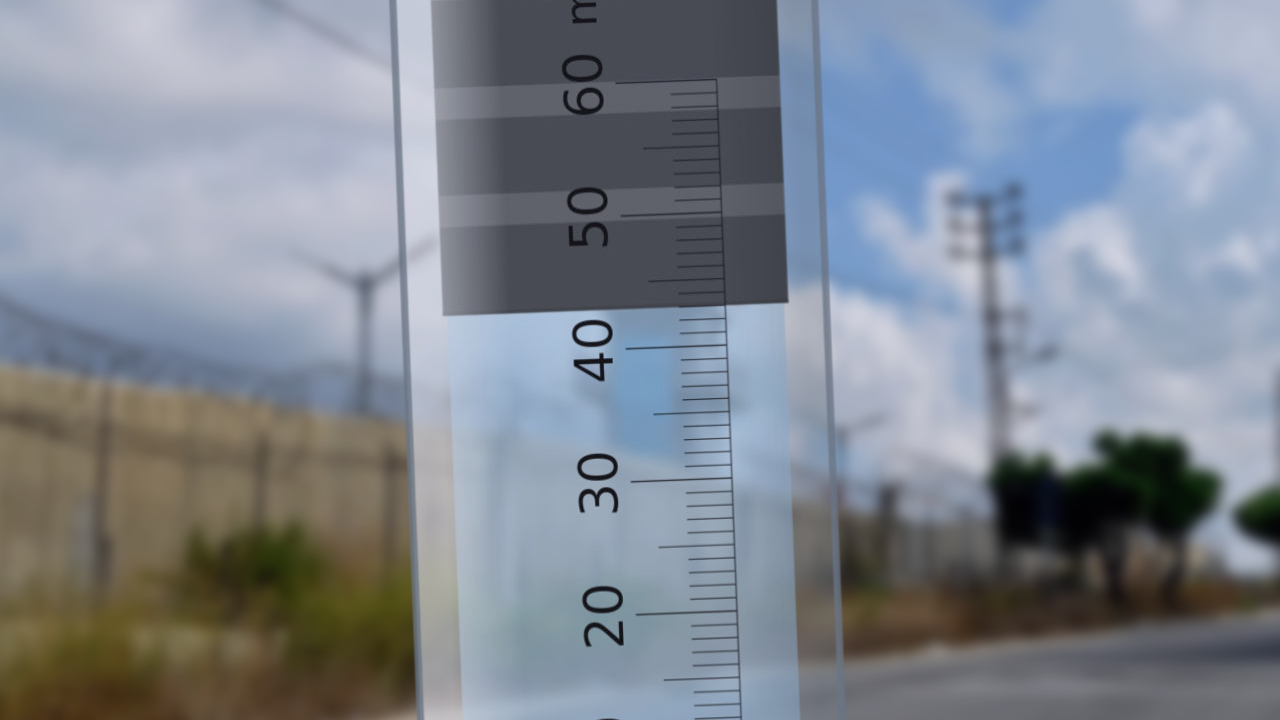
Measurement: 43 mL
